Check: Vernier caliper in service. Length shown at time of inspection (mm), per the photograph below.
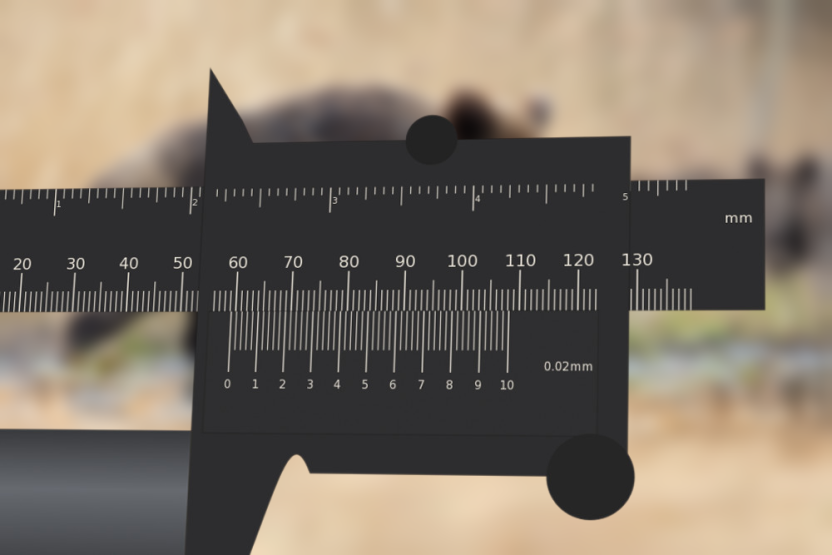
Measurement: 59.2 mm
